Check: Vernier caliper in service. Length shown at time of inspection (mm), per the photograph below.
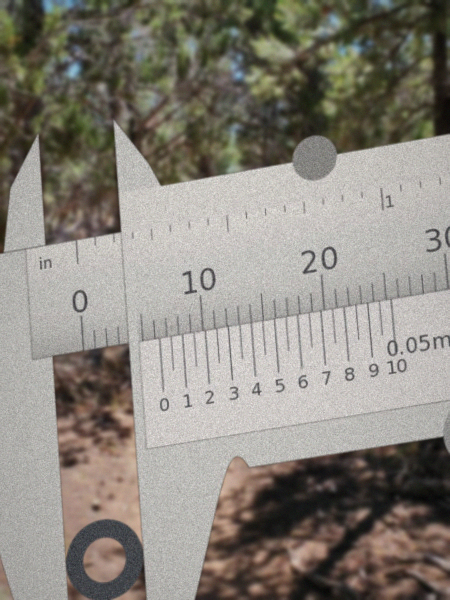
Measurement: 6.4 mm
